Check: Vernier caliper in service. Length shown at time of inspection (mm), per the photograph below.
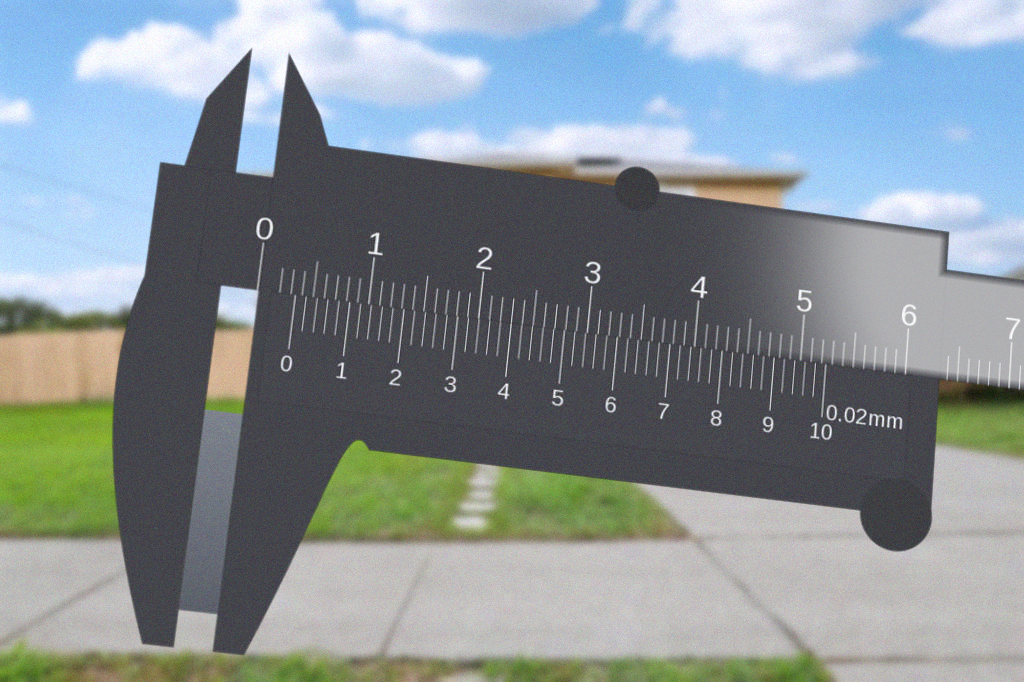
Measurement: 3.4 mm
